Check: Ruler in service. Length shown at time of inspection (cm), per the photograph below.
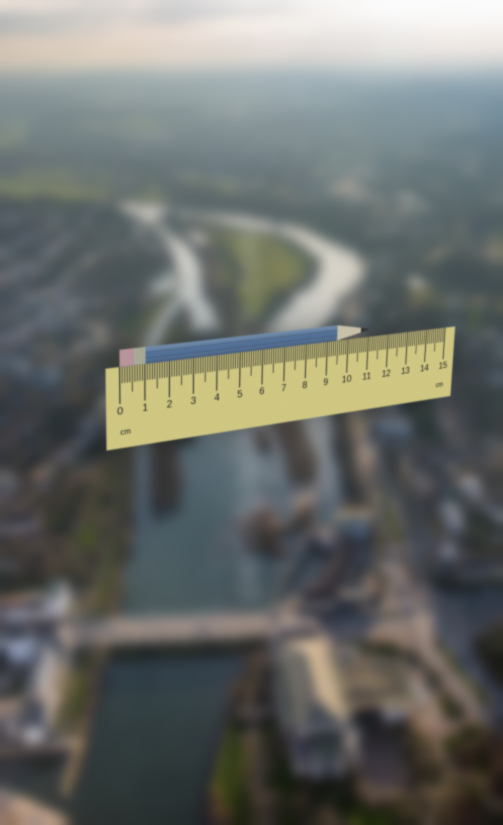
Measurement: 11 cm
